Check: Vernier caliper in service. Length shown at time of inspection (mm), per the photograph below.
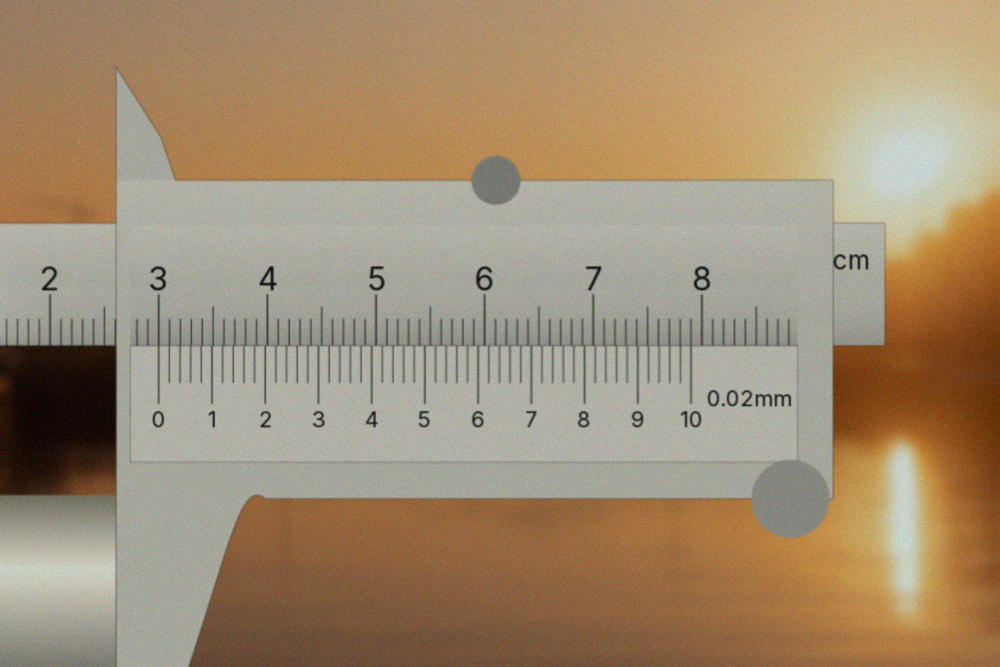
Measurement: 30.0 mm
